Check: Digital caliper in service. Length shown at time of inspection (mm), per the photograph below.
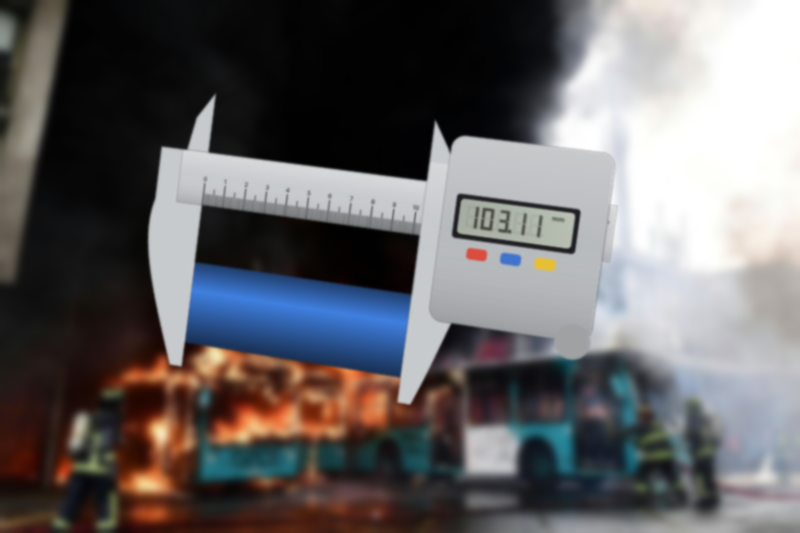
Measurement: 103.11 mm
